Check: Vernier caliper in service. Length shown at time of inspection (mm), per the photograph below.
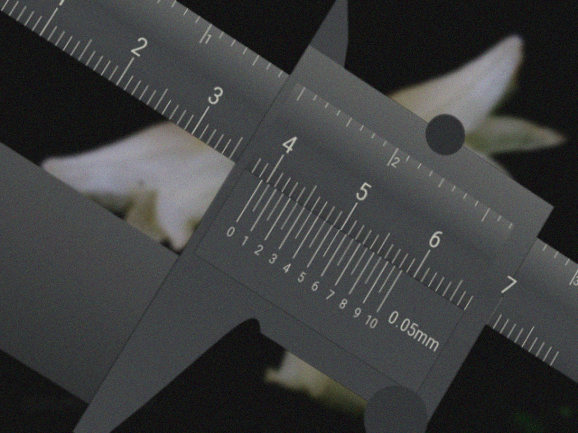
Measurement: 39.4 mm
